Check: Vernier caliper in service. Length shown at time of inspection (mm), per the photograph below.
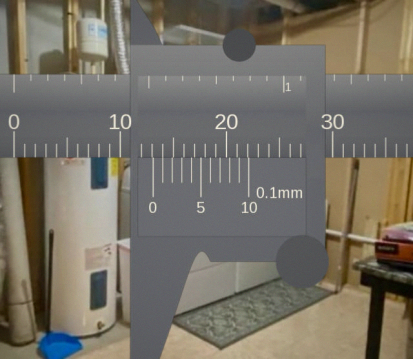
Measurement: 13.1 mm
